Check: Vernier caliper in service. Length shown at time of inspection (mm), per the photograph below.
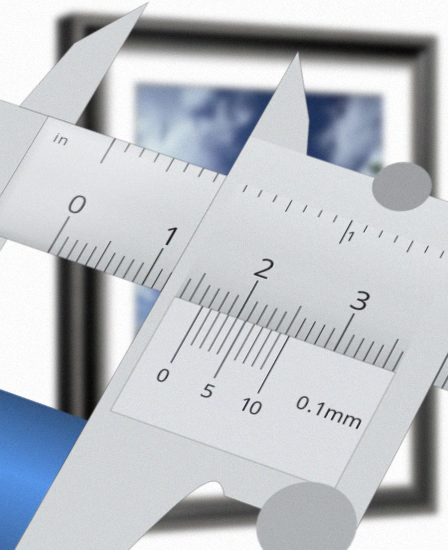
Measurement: 16.4 mm
